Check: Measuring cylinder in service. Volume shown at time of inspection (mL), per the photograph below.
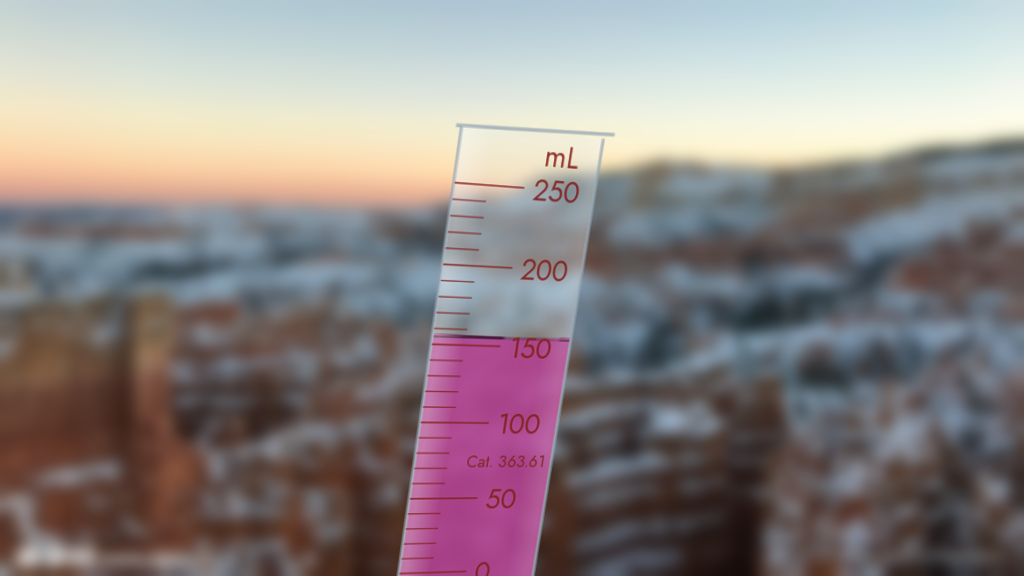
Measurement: 155 mL
